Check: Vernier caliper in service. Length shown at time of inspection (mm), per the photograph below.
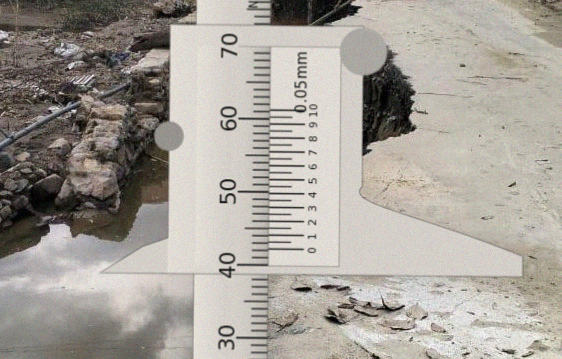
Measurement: 42.2 mm
